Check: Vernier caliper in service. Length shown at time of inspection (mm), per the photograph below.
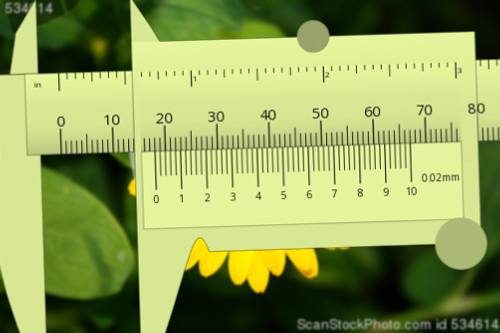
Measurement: 18.0 mm
